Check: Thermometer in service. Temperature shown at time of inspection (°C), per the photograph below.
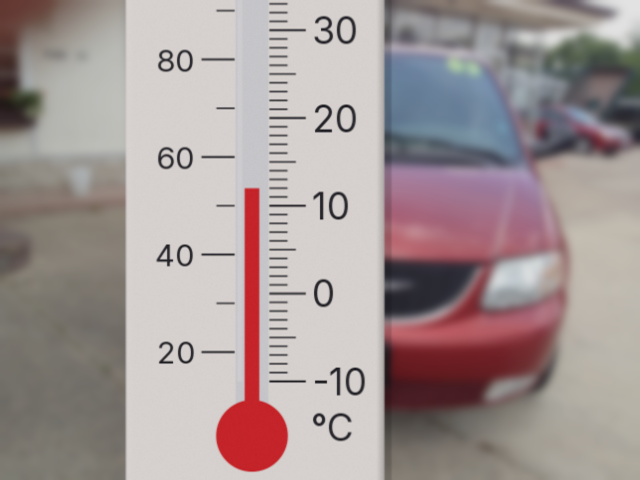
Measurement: 12 °C
